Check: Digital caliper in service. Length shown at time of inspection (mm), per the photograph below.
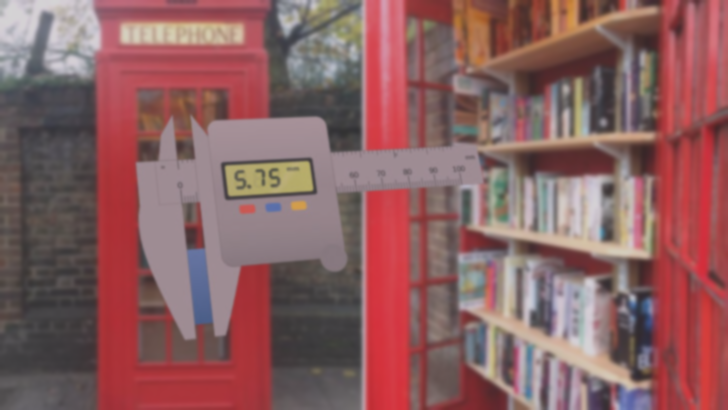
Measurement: 5.75 mm
